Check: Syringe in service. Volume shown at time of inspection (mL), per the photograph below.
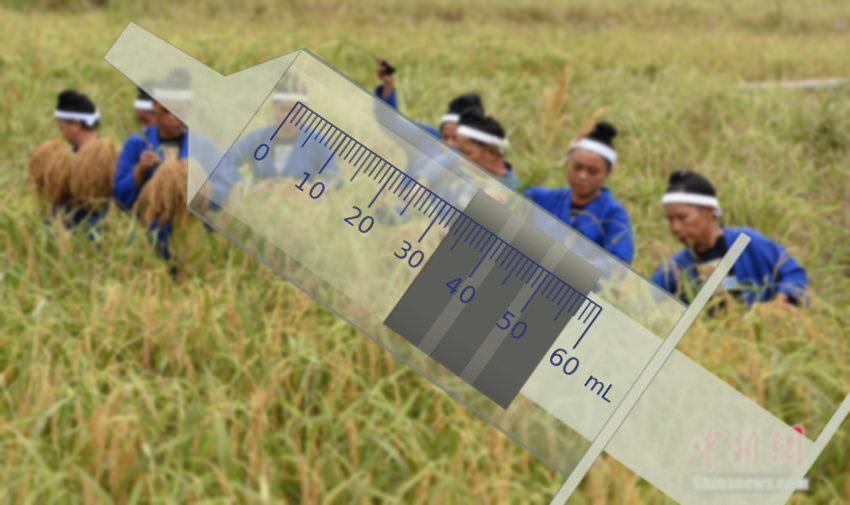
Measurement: 33 mL
